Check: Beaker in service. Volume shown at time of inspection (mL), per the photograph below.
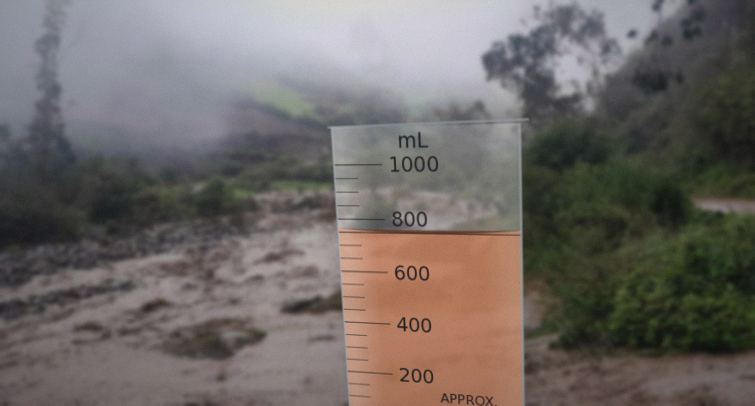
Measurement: 750 mL
